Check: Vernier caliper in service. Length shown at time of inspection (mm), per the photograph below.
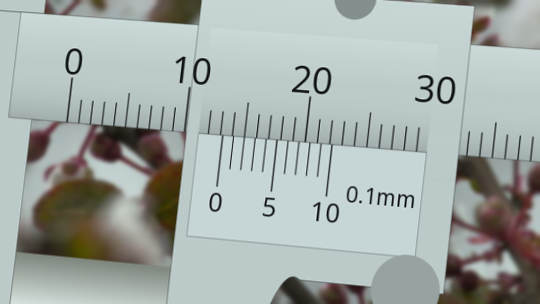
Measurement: 13.2 mm
